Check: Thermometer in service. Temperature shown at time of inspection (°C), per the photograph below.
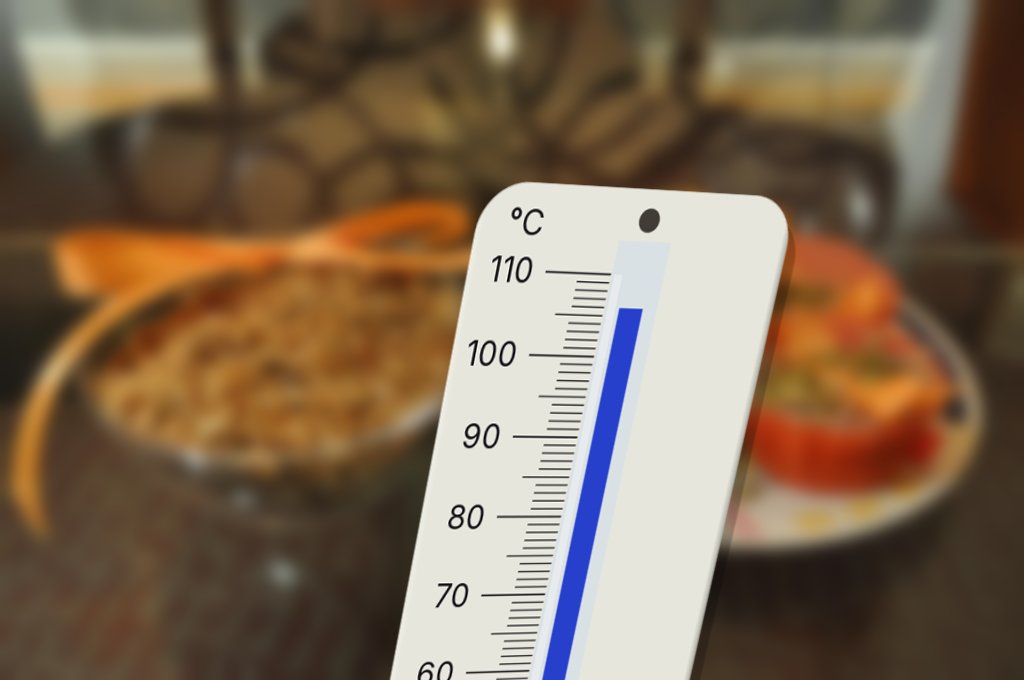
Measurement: 106 °C
